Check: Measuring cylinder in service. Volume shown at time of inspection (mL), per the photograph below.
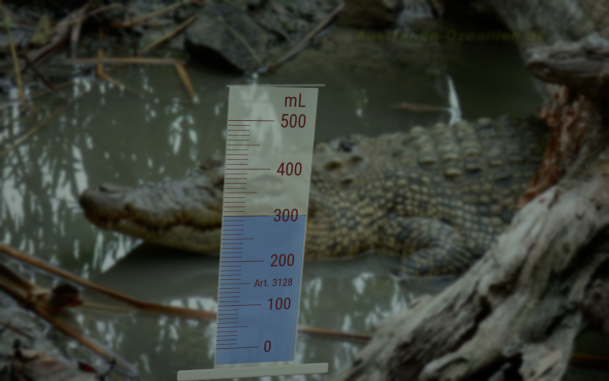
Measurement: 300 mL
